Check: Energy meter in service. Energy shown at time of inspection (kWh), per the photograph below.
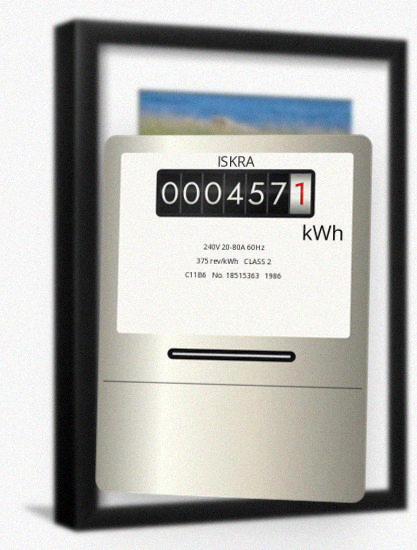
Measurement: 457.1 kWh
